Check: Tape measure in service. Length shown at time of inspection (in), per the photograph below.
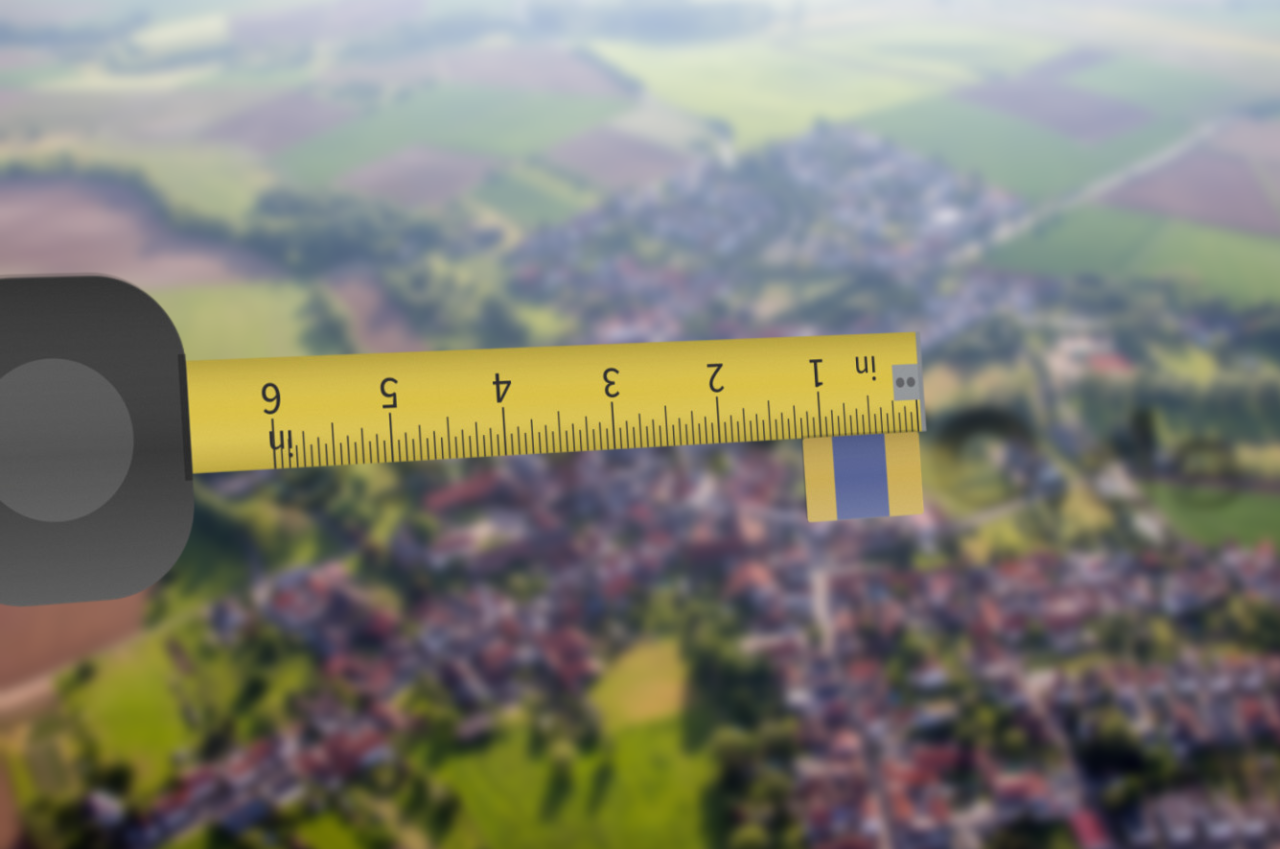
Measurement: 1.1875 in
